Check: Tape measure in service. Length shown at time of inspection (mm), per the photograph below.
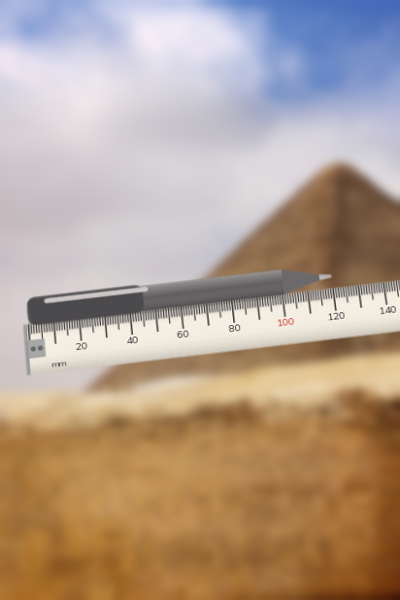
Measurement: 120 mm
